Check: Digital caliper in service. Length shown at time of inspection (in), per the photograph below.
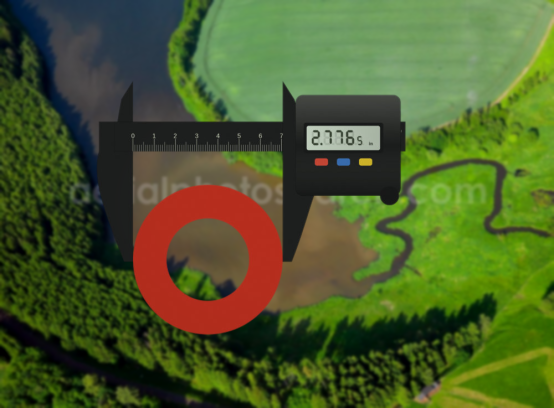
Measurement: 2.7765 in
